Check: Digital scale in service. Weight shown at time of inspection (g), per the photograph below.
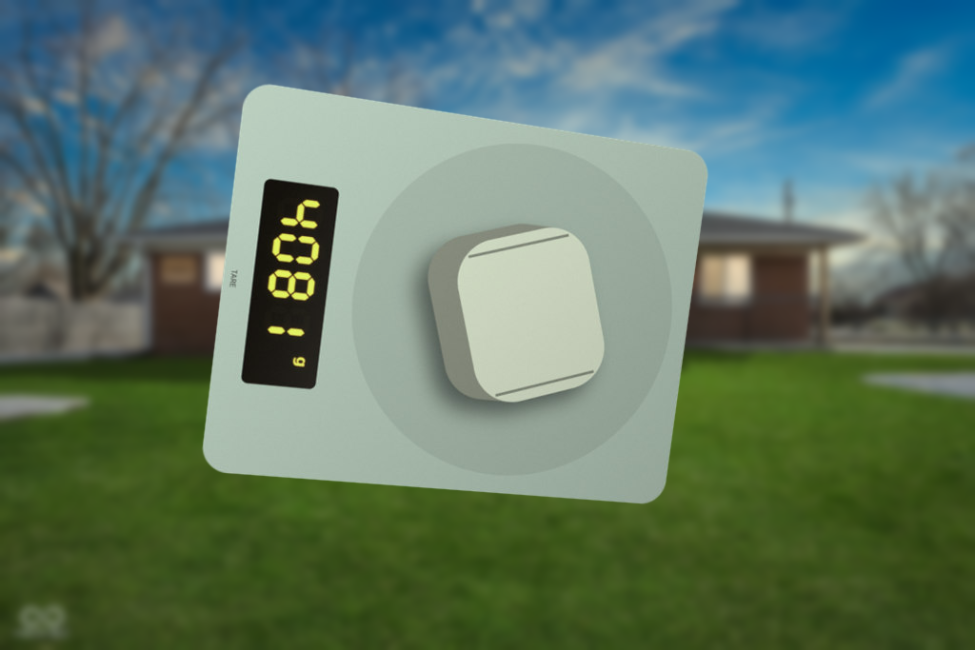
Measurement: 4081 g
